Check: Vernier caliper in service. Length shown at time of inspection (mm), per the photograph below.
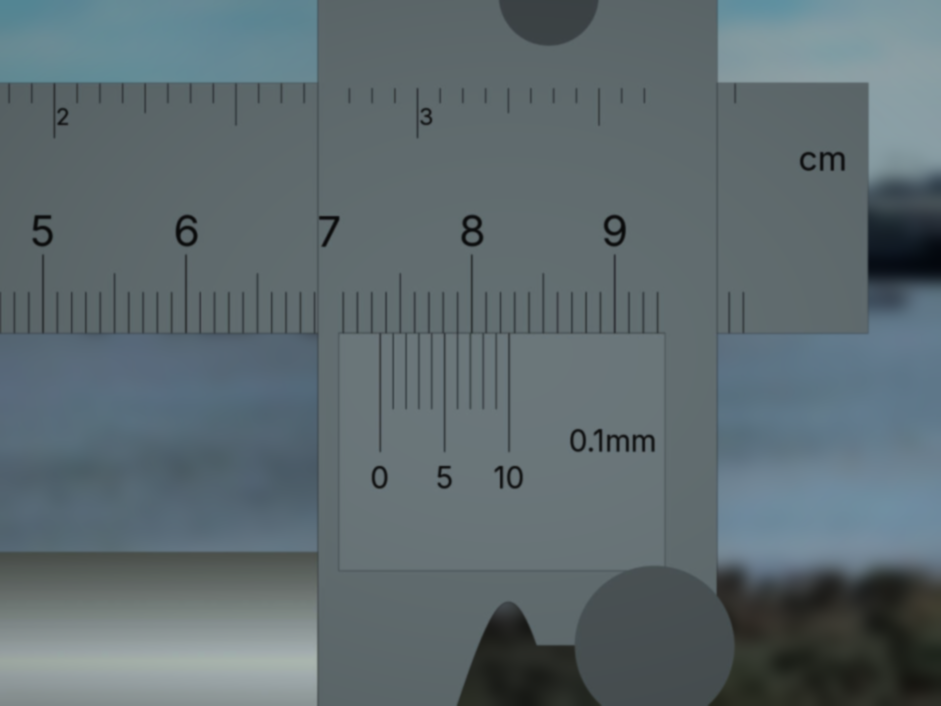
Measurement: 73.6 mm
